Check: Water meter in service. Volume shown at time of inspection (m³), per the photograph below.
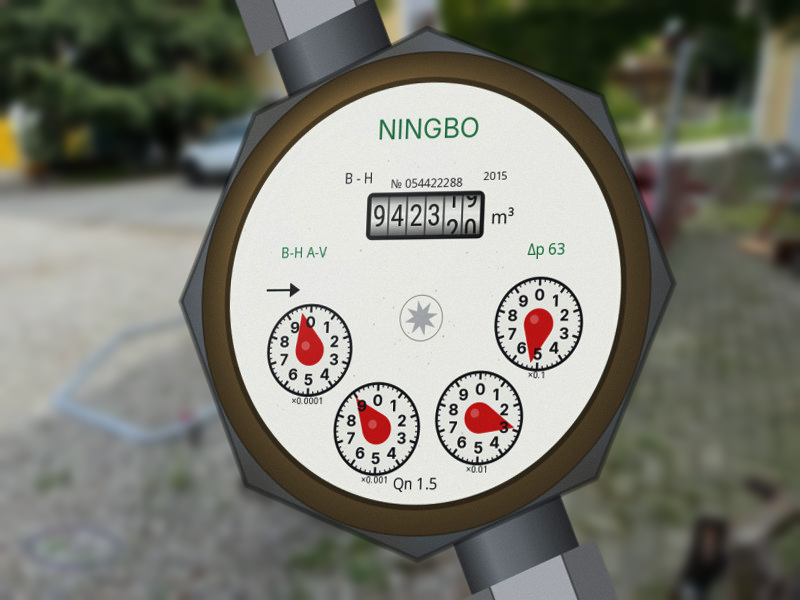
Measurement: 942319.5289 m³
